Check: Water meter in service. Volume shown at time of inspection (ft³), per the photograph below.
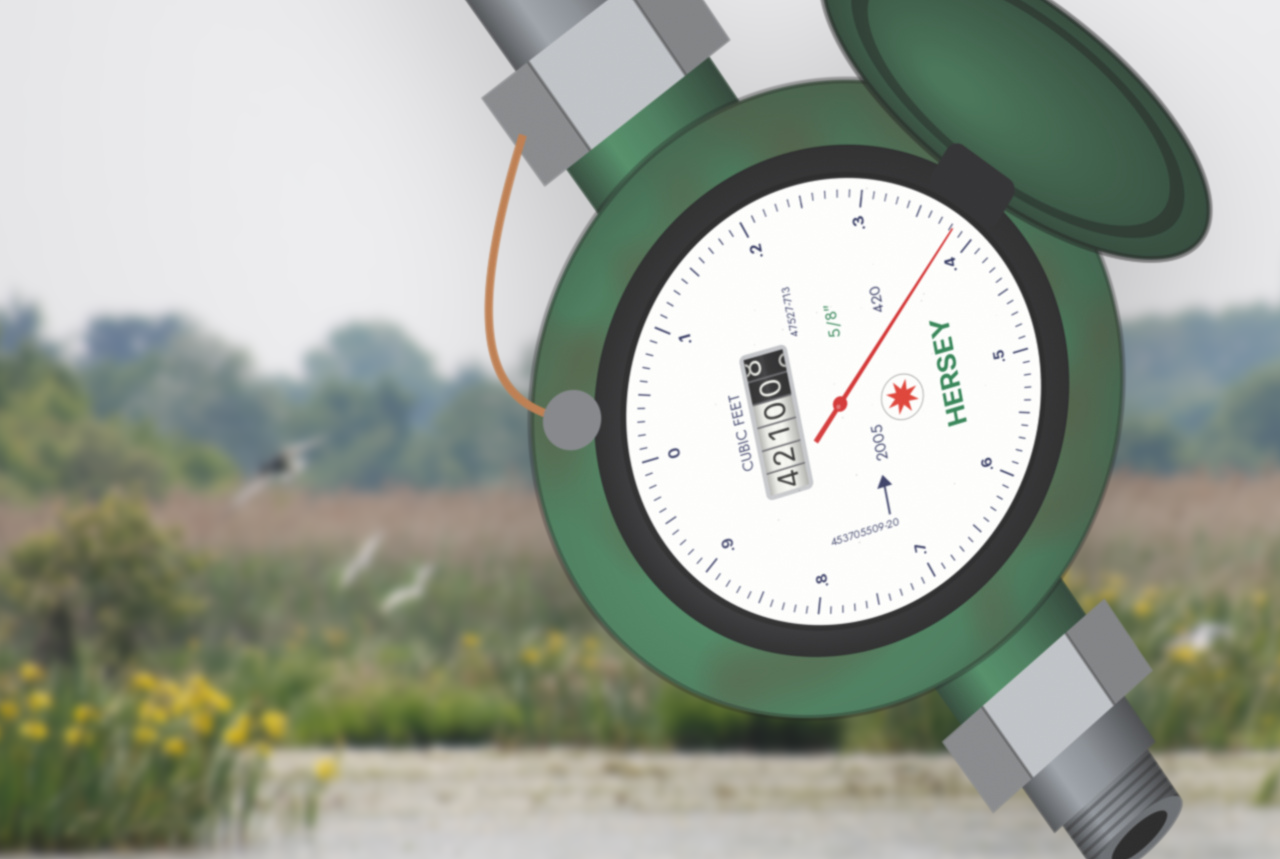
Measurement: 421008.38 ft³
